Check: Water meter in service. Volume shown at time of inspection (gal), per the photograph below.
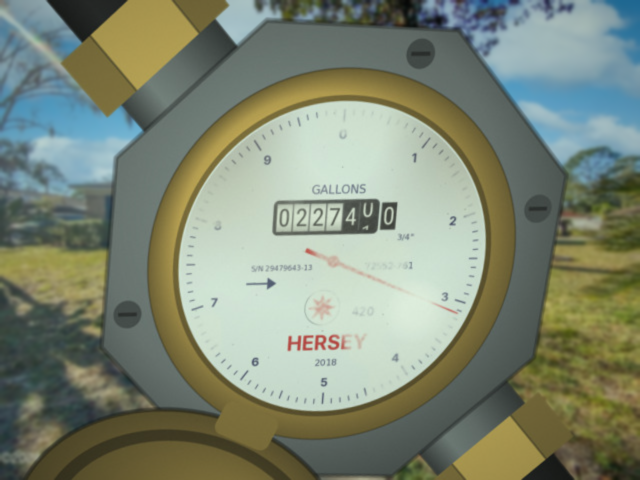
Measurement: 227403.1 gal
